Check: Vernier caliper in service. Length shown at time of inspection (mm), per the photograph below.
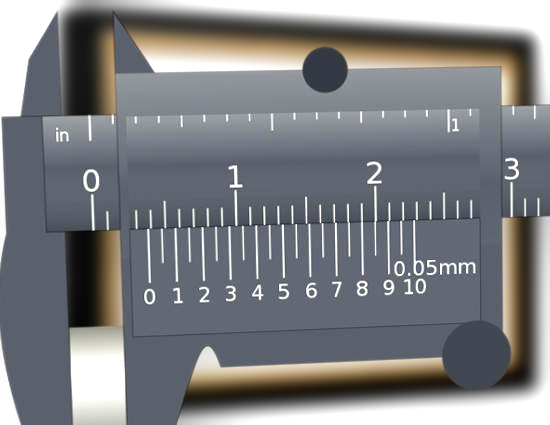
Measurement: 3.8 mm
